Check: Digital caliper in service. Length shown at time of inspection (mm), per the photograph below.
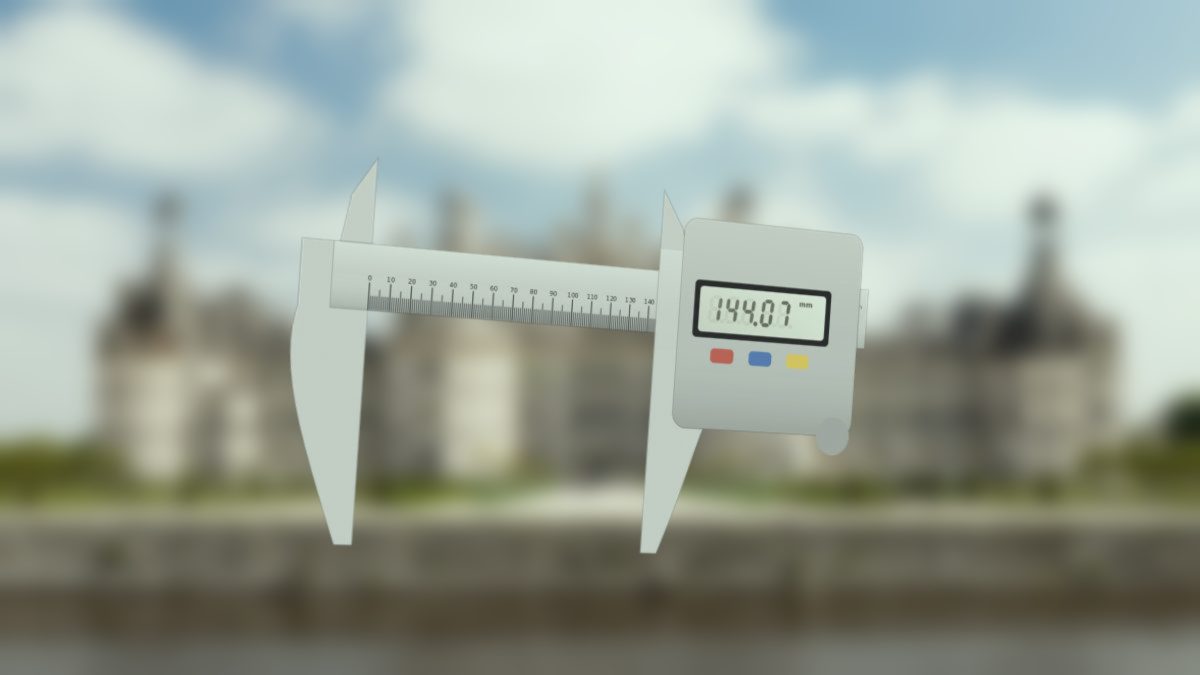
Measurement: 144.07 mm
